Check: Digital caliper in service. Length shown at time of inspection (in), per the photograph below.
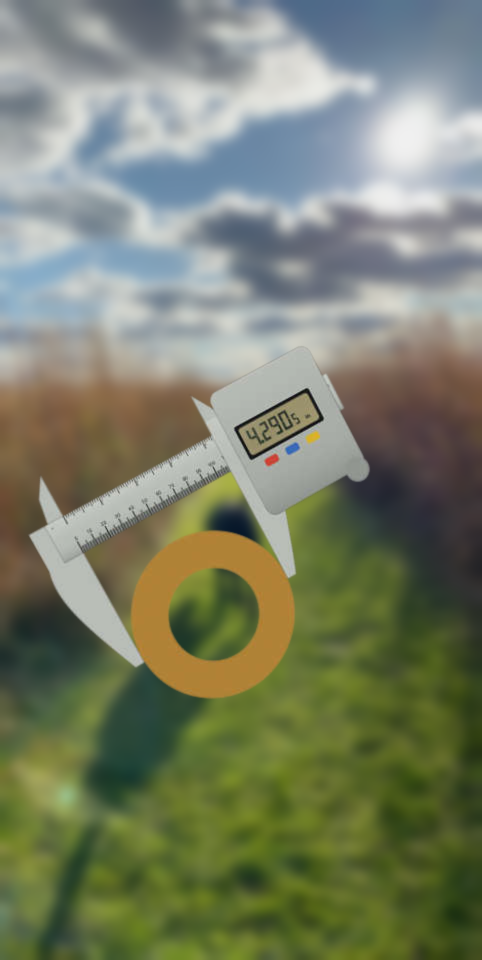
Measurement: 4.2905 in
